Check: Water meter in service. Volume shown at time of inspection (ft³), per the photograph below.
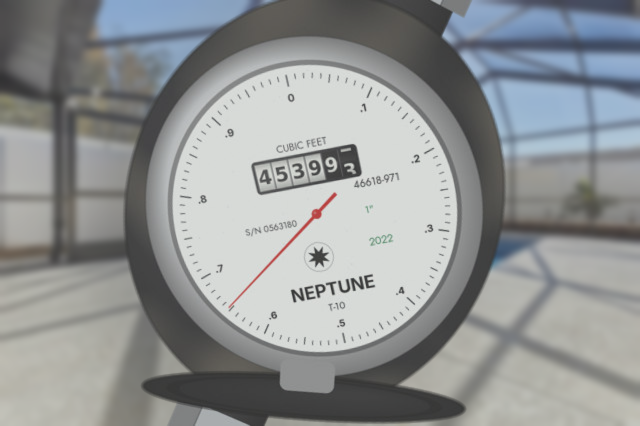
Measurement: 453992.65 ft³
